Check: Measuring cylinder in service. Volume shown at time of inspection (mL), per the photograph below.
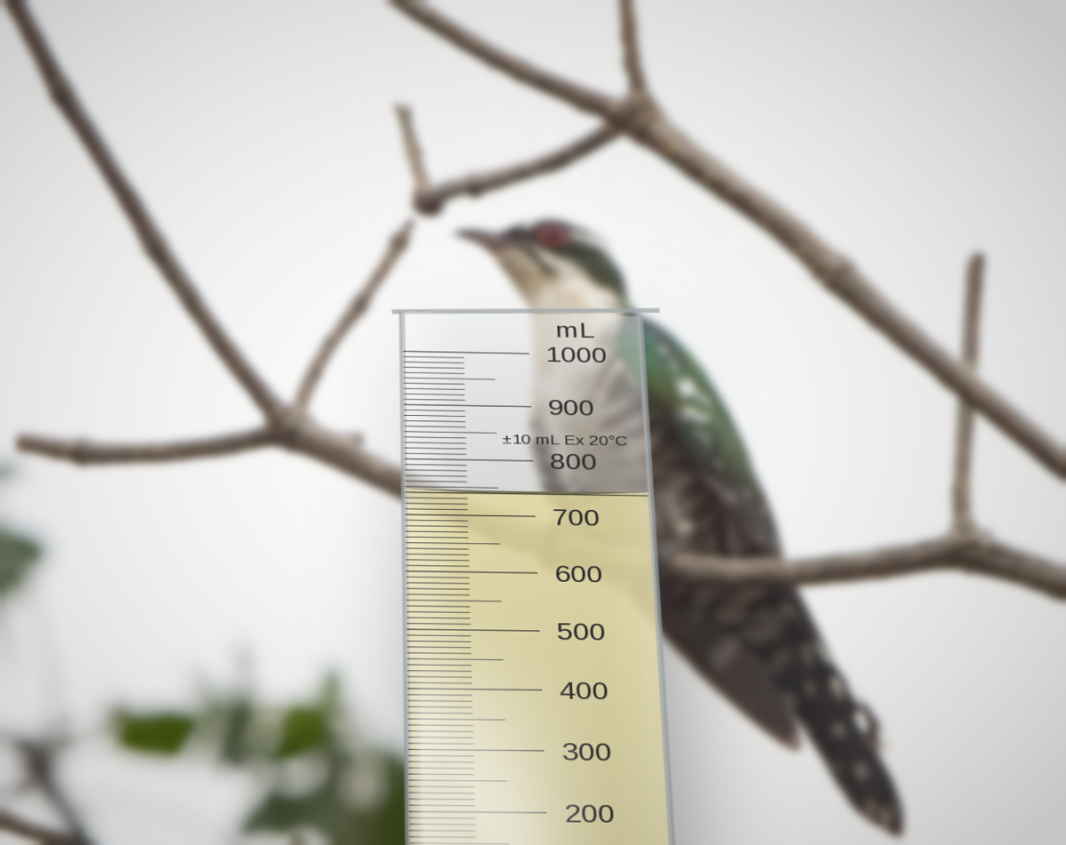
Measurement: 740 mL
